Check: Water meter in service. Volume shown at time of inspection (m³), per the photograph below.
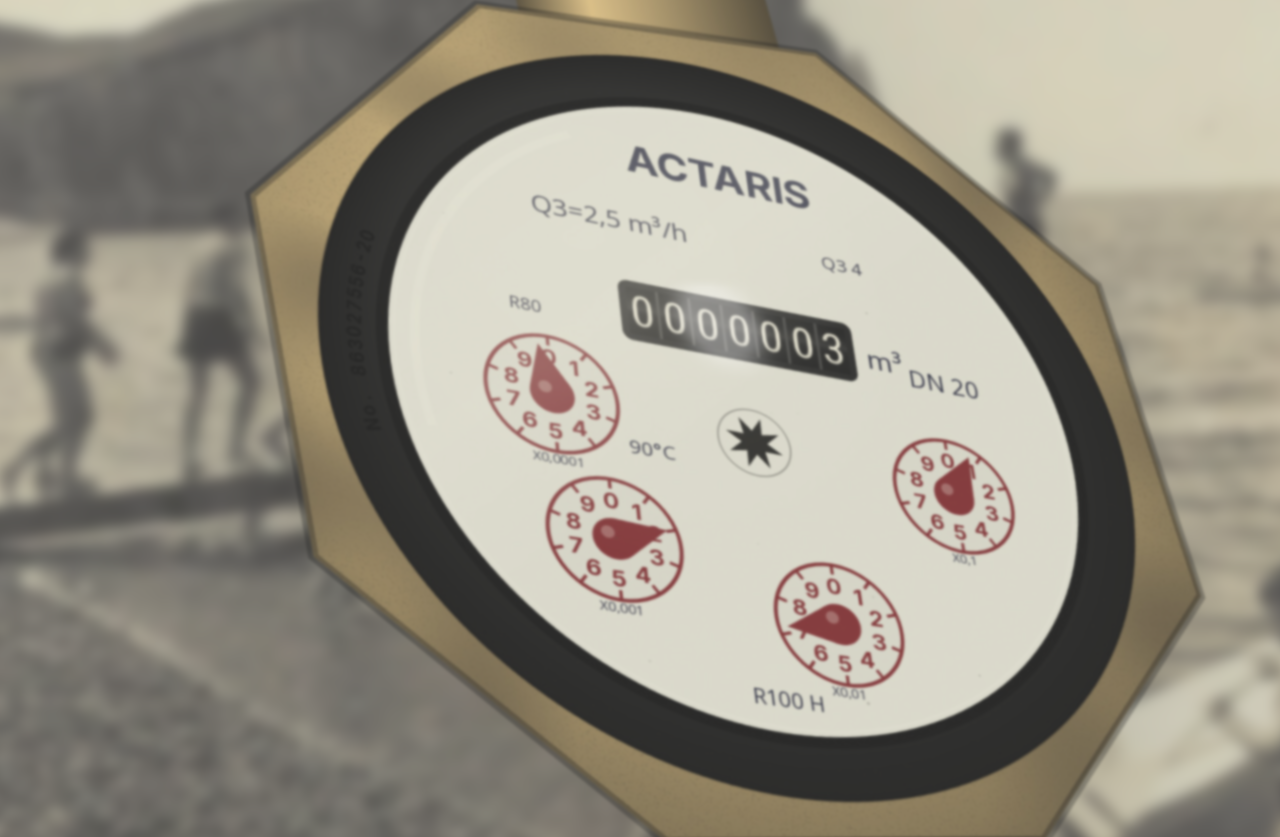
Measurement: 3.0719 m³
